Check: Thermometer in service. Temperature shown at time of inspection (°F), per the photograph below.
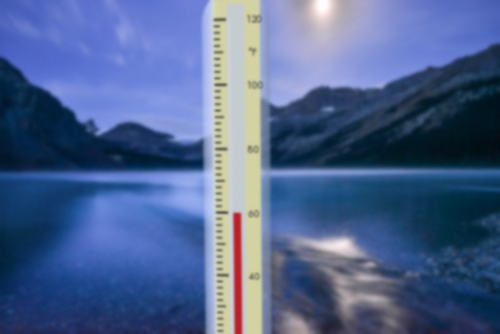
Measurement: 60 °F
